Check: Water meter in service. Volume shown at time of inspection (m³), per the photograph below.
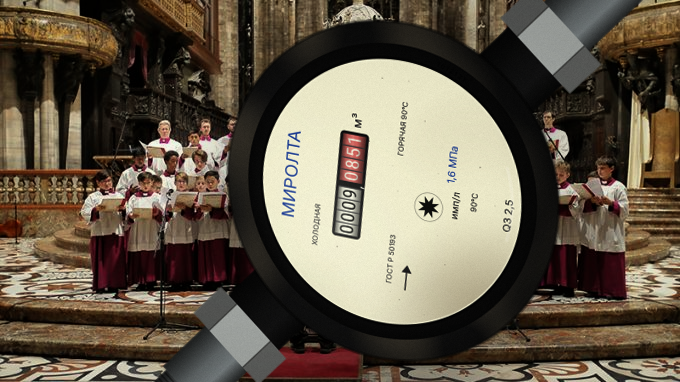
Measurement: 9.0851 m³
